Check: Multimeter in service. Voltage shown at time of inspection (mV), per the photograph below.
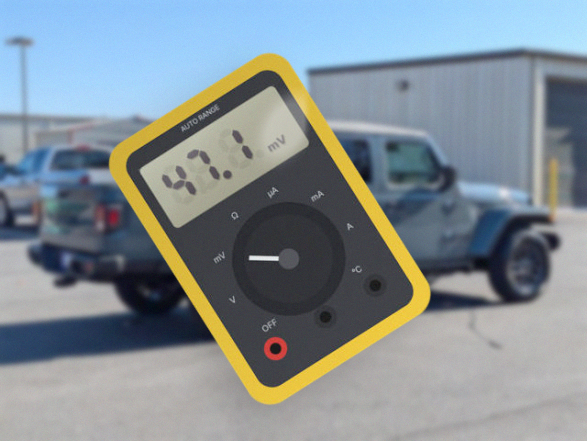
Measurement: 47.1 mV
